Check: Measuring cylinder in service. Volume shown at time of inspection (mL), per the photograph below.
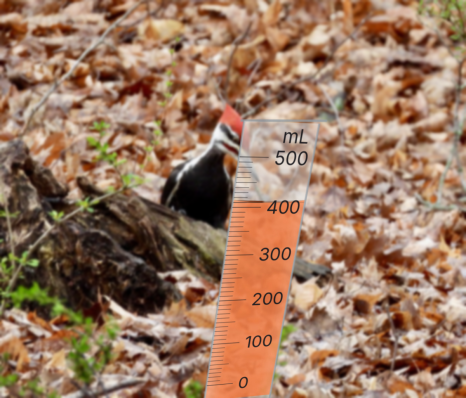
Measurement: 410 mL
